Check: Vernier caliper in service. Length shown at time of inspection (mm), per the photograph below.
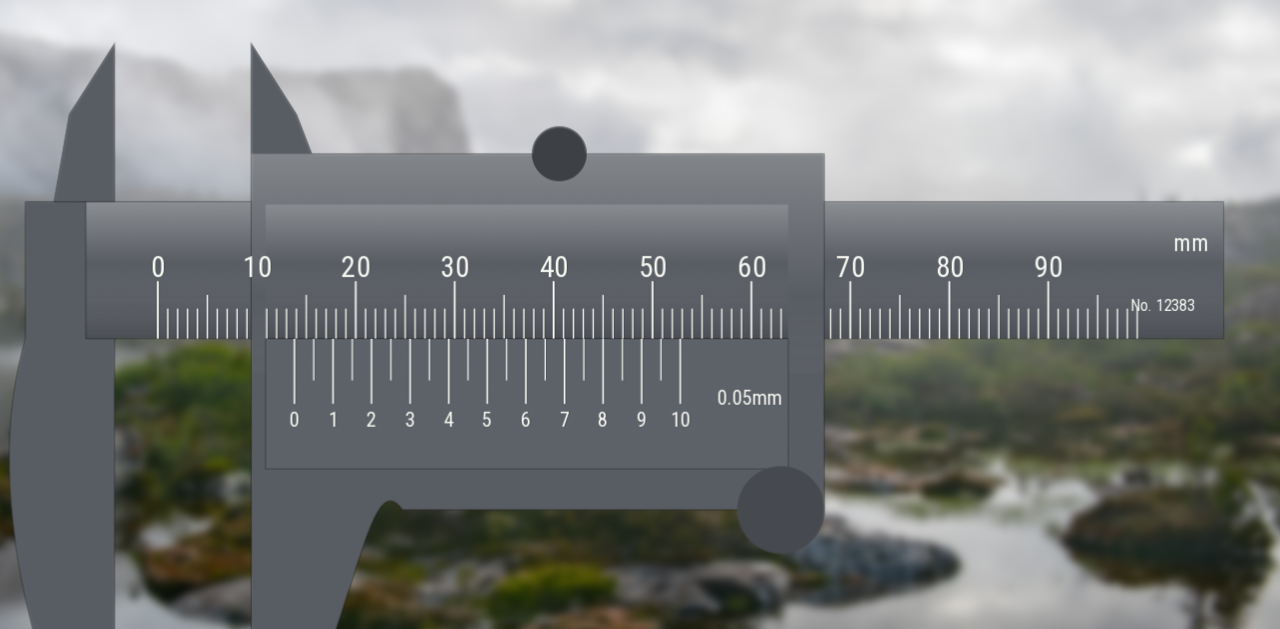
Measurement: 13.8 mm
